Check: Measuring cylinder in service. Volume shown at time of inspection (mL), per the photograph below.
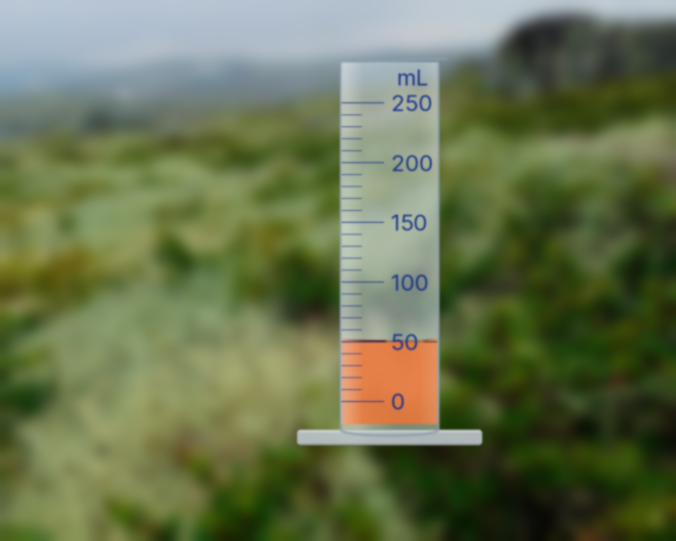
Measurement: 50 mL
